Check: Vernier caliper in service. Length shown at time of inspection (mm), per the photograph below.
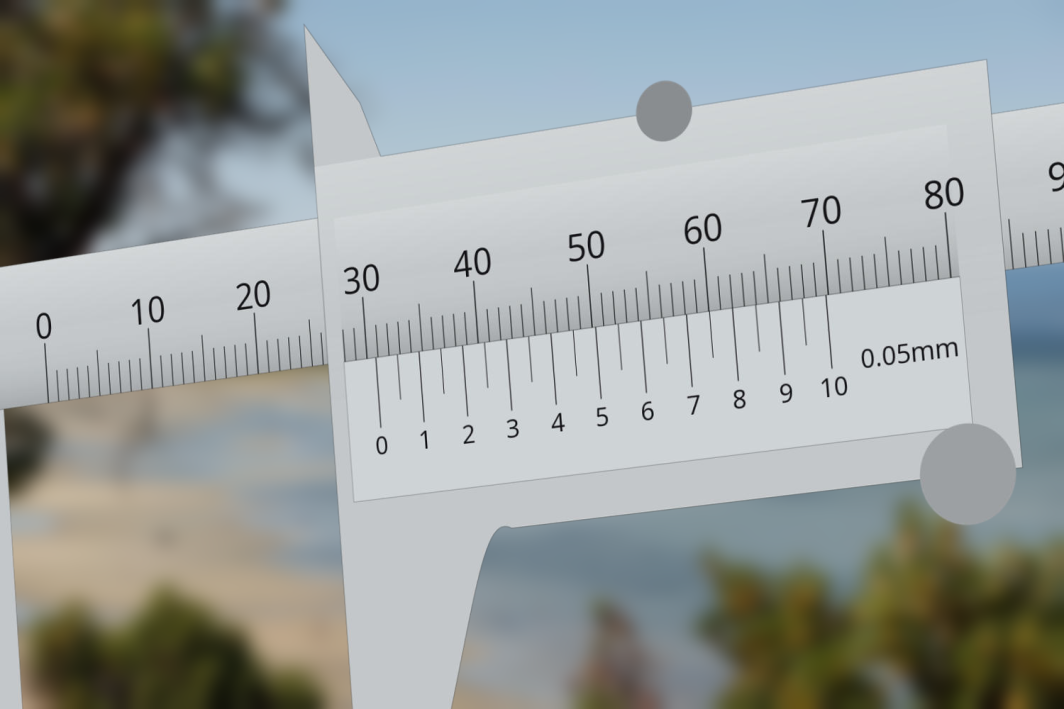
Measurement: 30.8 mm
